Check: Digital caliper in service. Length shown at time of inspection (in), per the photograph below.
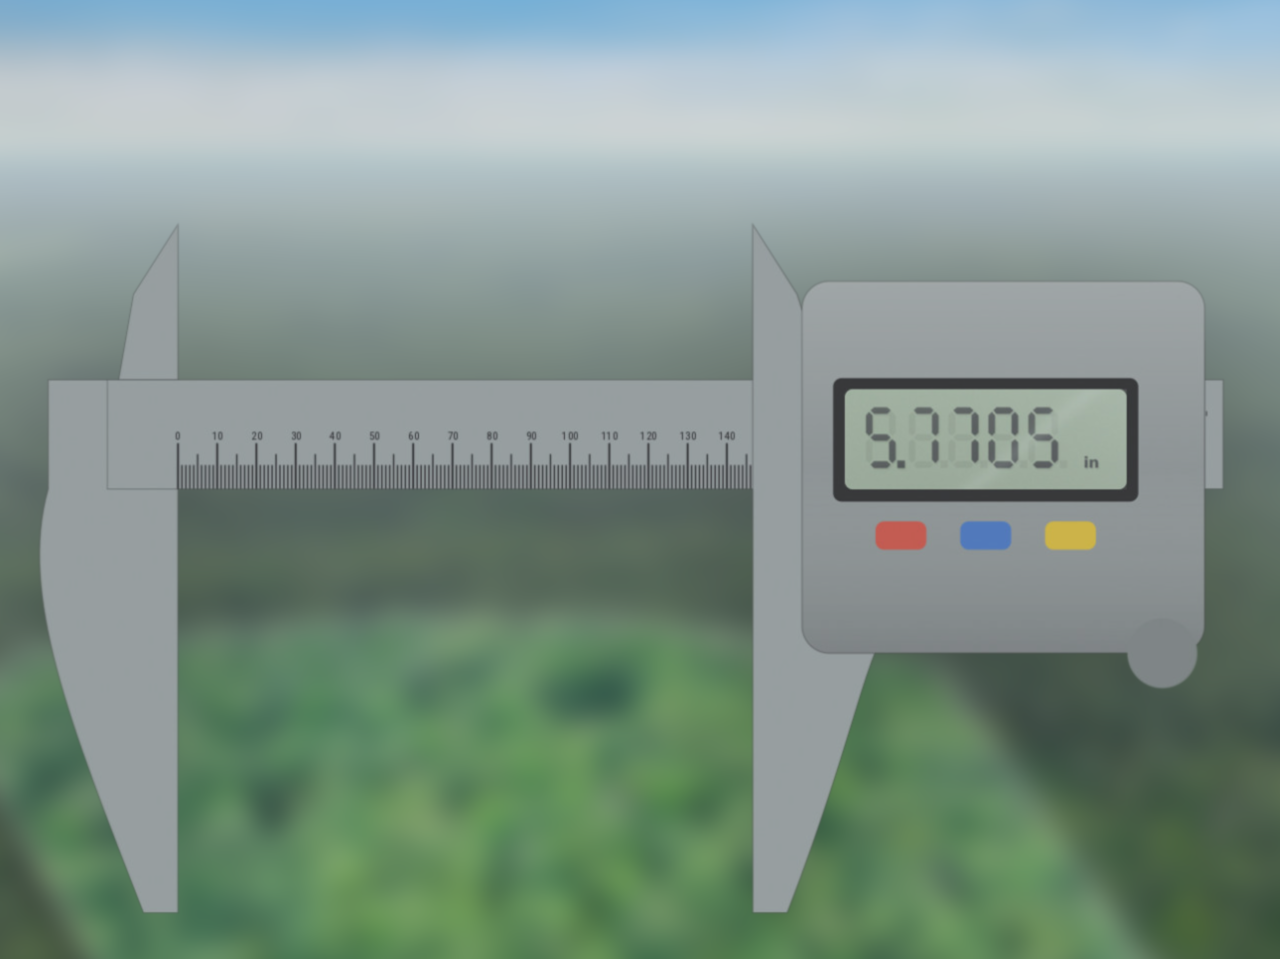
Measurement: 5.7705 in
